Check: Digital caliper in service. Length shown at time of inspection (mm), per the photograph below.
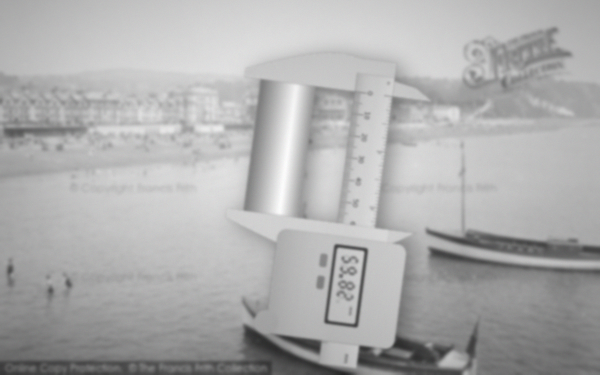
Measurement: 59.82 mm
